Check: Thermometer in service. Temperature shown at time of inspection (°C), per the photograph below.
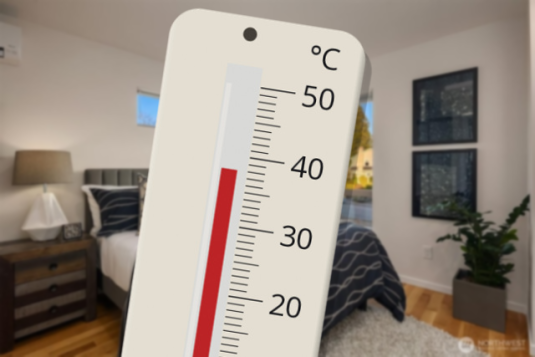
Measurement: 38 °C
